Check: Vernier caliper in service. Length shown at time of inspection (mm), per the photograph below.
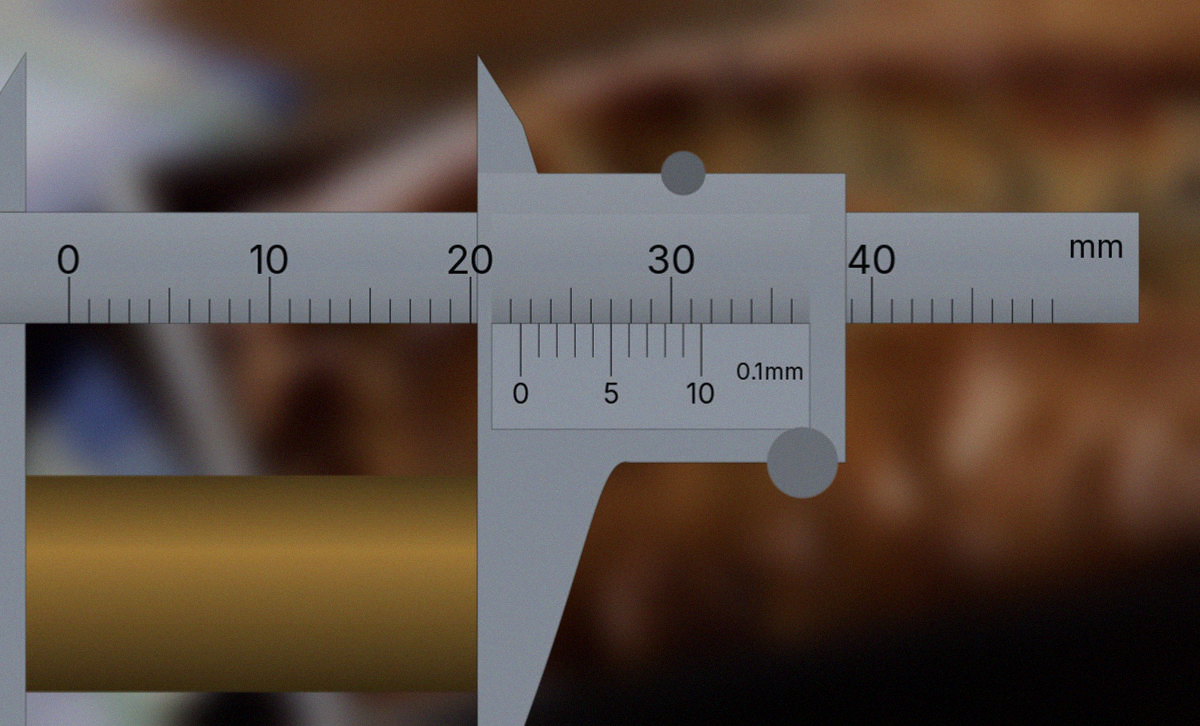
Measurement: 22.5 mm
